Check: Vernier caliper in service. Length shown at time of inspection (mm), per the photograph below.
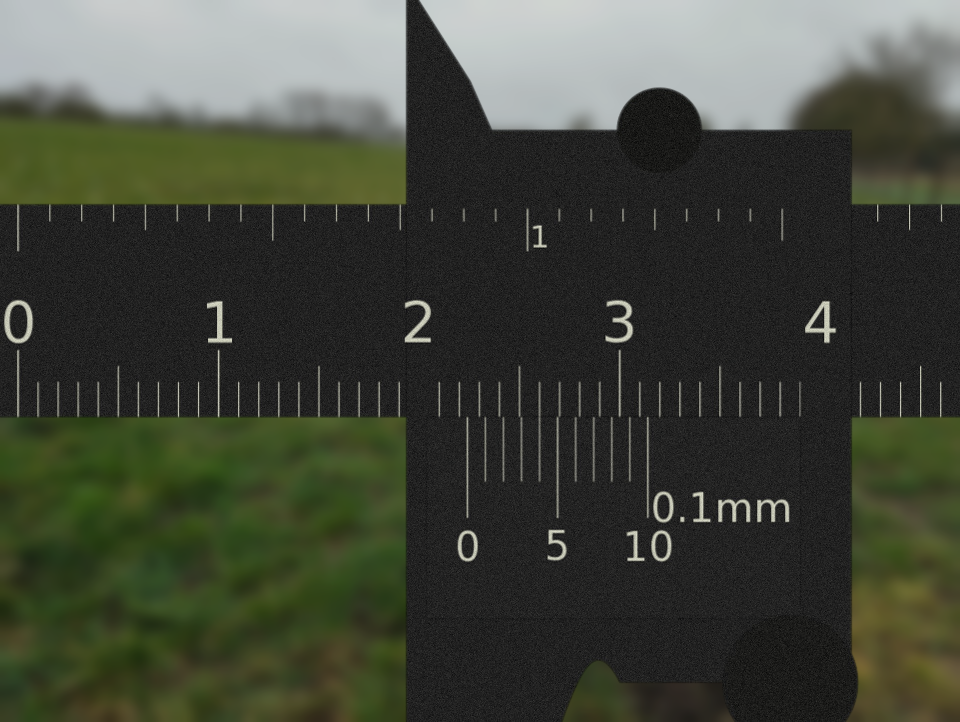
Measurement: 22.4 mm
